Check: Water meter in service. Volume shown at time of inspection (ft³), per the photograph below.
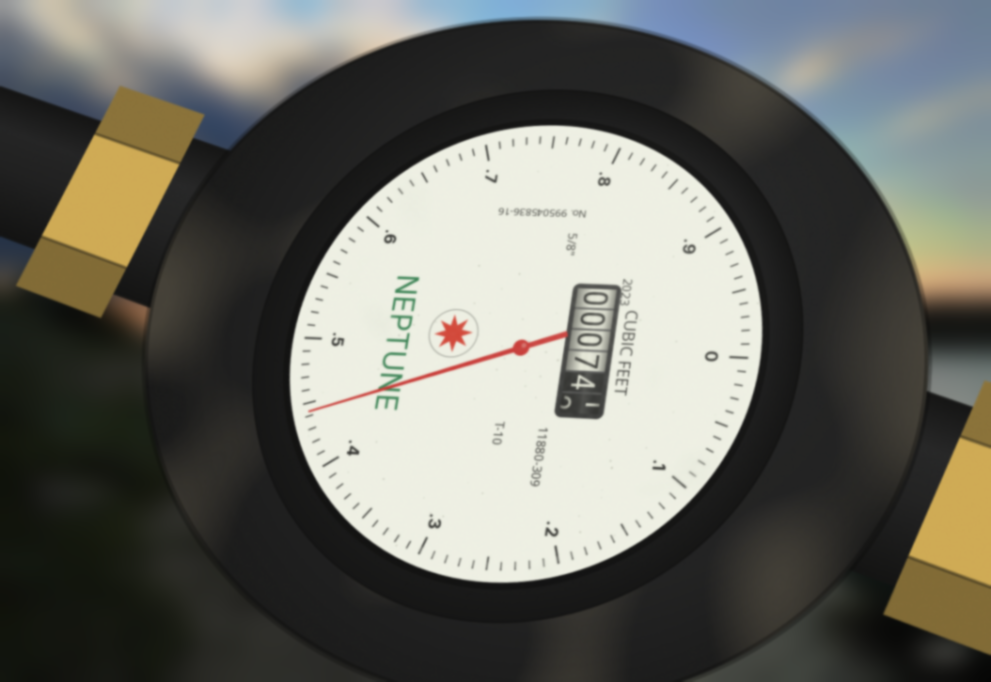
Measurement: 741.44 ft³
